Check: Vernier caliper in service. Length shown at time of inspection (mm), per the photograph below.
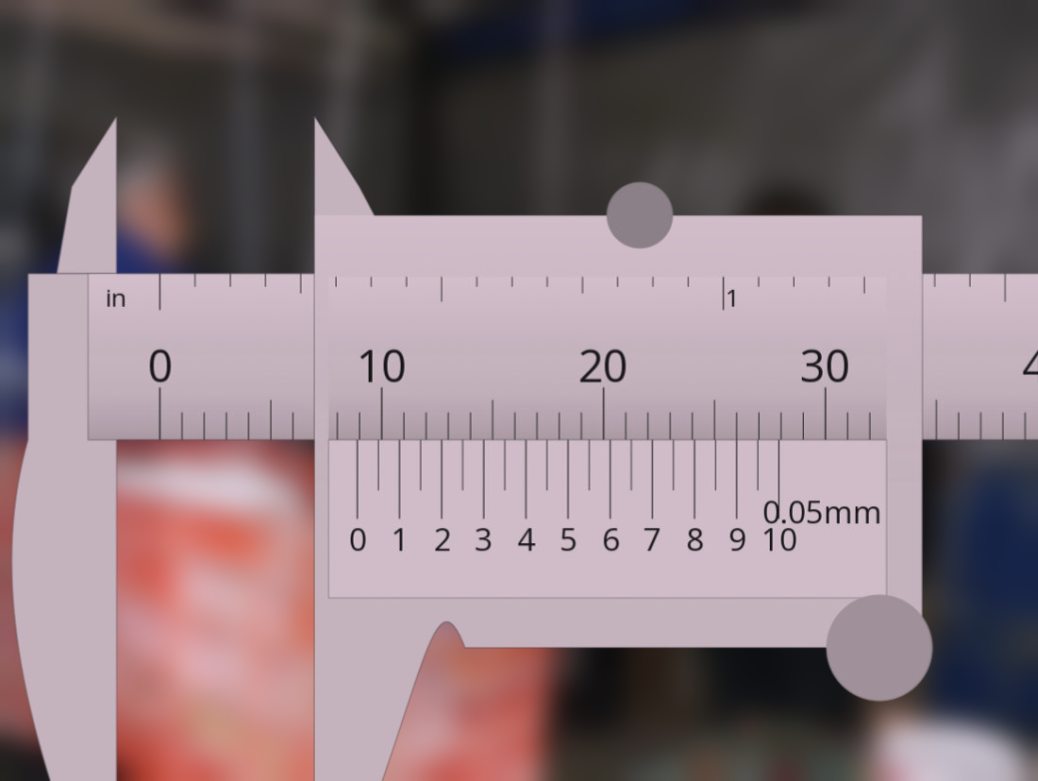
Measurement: 8.9 mm
